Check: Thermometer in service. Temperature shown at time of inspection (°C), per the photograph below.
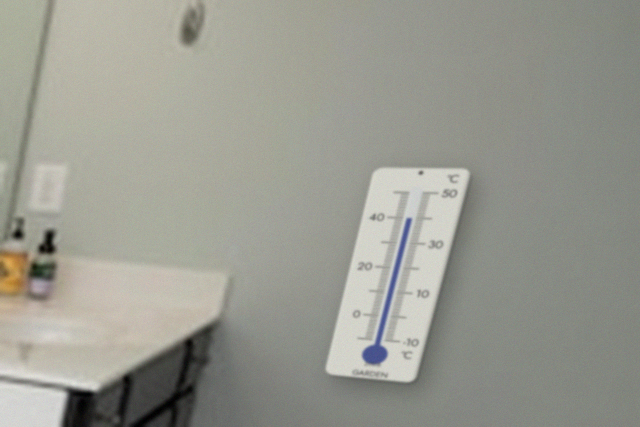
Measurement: 40 °C
